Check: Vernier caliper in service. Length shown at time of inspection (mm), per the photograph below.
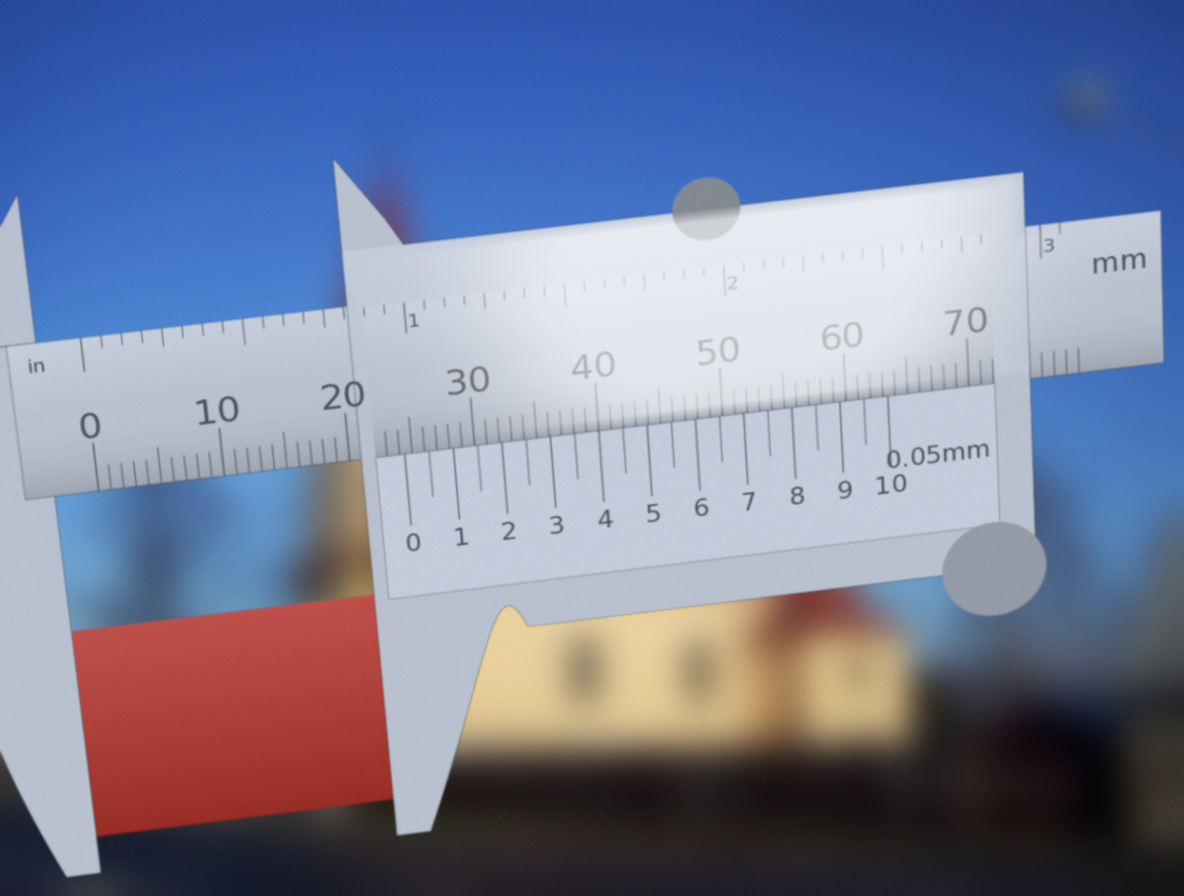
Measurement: 24.4 mm
